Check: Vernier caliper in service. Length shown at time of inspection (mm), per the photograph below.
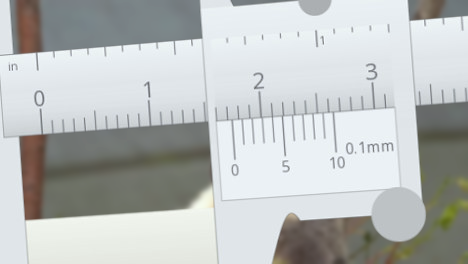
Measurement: 17.4 mm
